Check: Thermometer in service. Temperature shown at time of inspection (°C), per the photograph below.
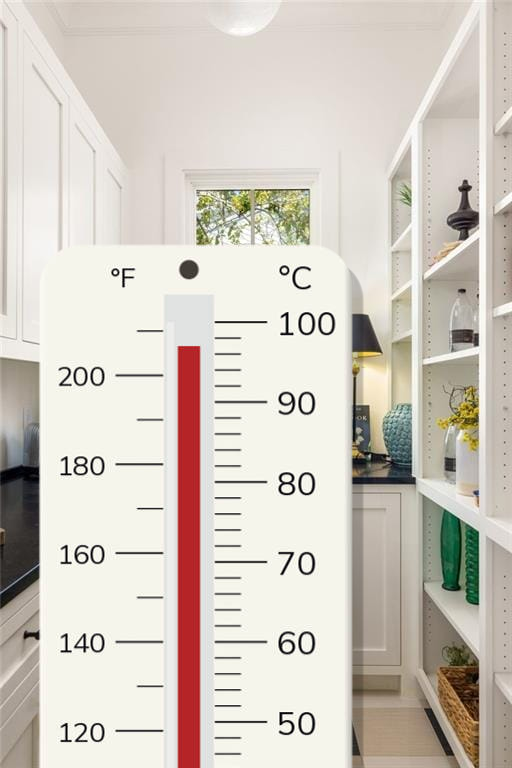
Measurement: 97 °C
